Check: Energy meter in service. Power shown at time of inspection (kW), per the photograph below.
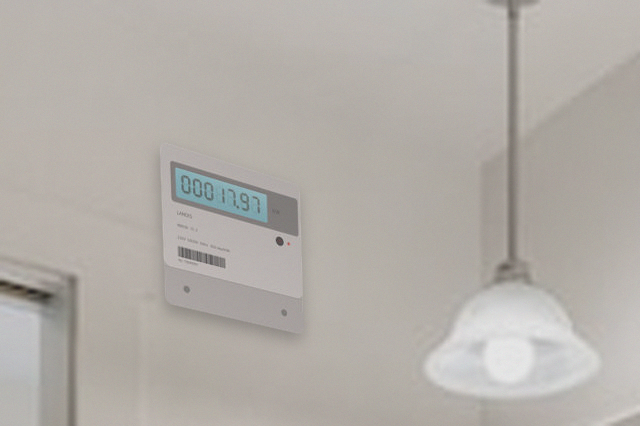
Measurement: 17.97 kW
